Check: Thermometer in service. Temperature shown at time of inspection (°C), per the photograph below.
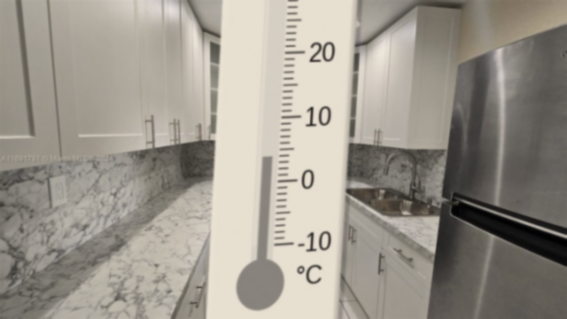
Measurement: 4 °C
